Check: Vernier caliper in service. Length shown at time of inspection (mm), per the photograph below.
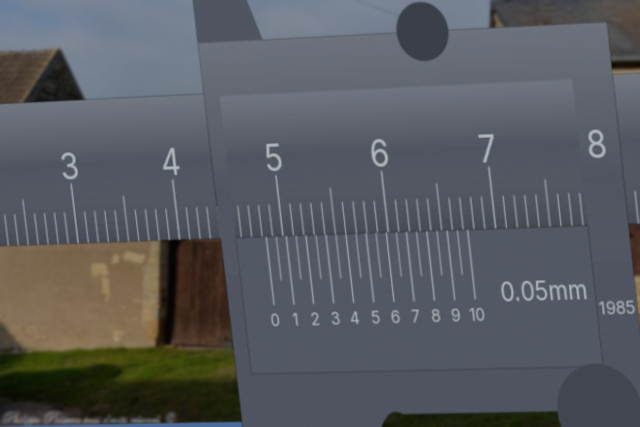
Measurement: 48.4 mm
